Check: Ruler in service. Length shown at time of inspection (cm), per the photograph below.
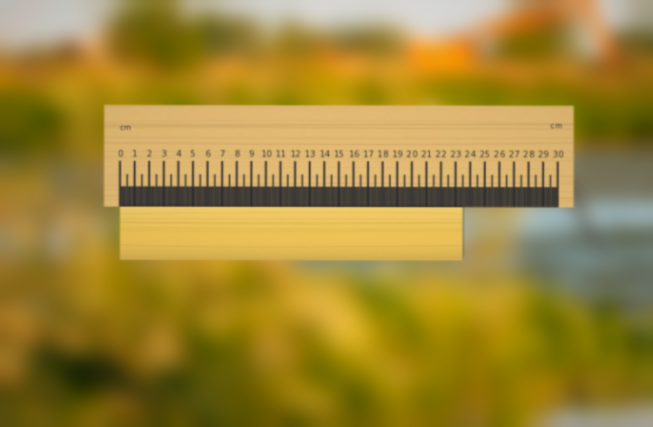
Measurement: 23.5 cm
